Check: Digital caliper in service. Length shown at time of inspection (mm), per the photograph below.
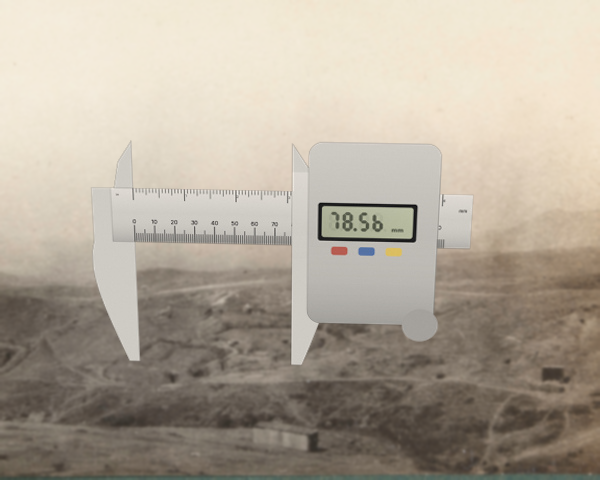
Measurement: 78.56 mm
